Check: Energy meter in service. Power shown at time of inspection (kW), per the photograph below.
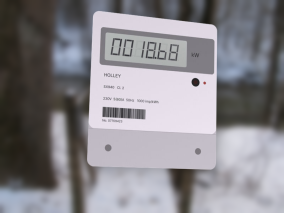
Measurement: 18.68 kW
